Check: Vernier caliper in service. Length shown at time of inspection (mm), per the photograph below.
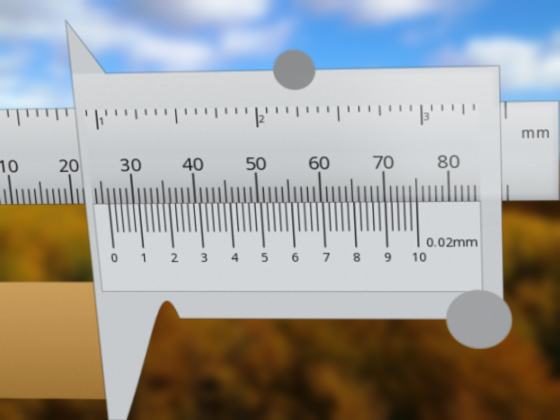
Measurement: 26.0 mm
